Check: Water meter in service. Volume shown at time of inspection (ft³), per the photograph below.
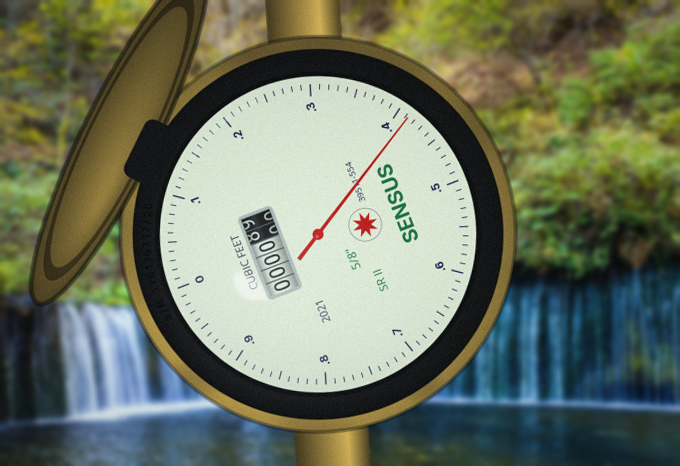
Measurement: 89.41 ft³
